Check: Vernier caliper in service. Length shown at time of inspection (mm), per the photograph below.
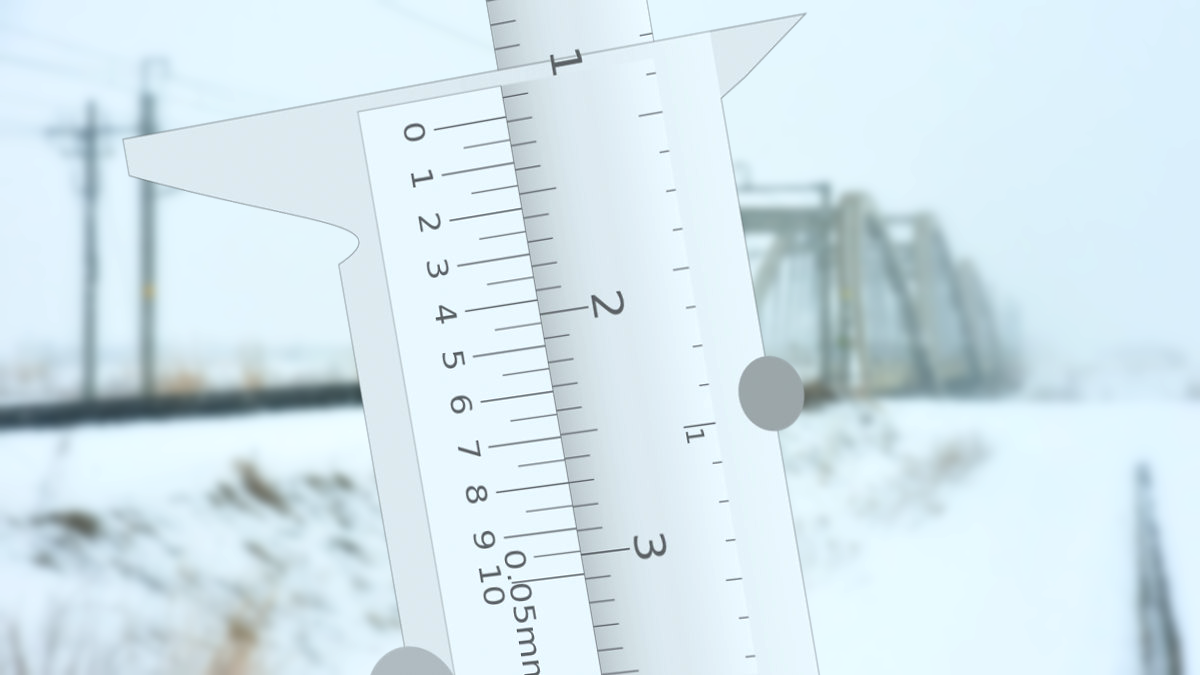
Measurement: 11.80 mm
